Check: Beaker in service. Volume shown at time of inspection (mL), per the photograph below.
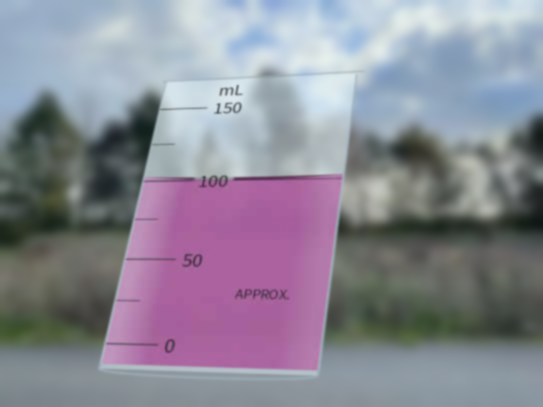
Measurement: 100 mL
